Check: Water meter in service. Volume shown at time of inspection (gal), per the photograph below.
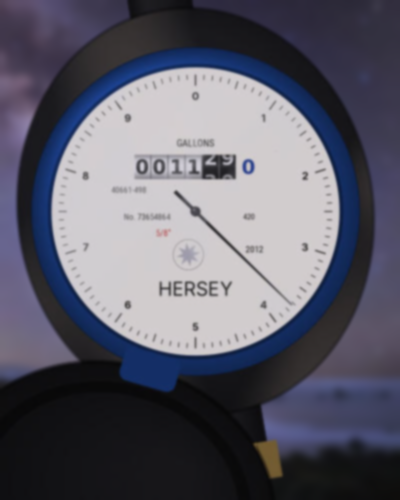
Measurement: 11293.7 gal
